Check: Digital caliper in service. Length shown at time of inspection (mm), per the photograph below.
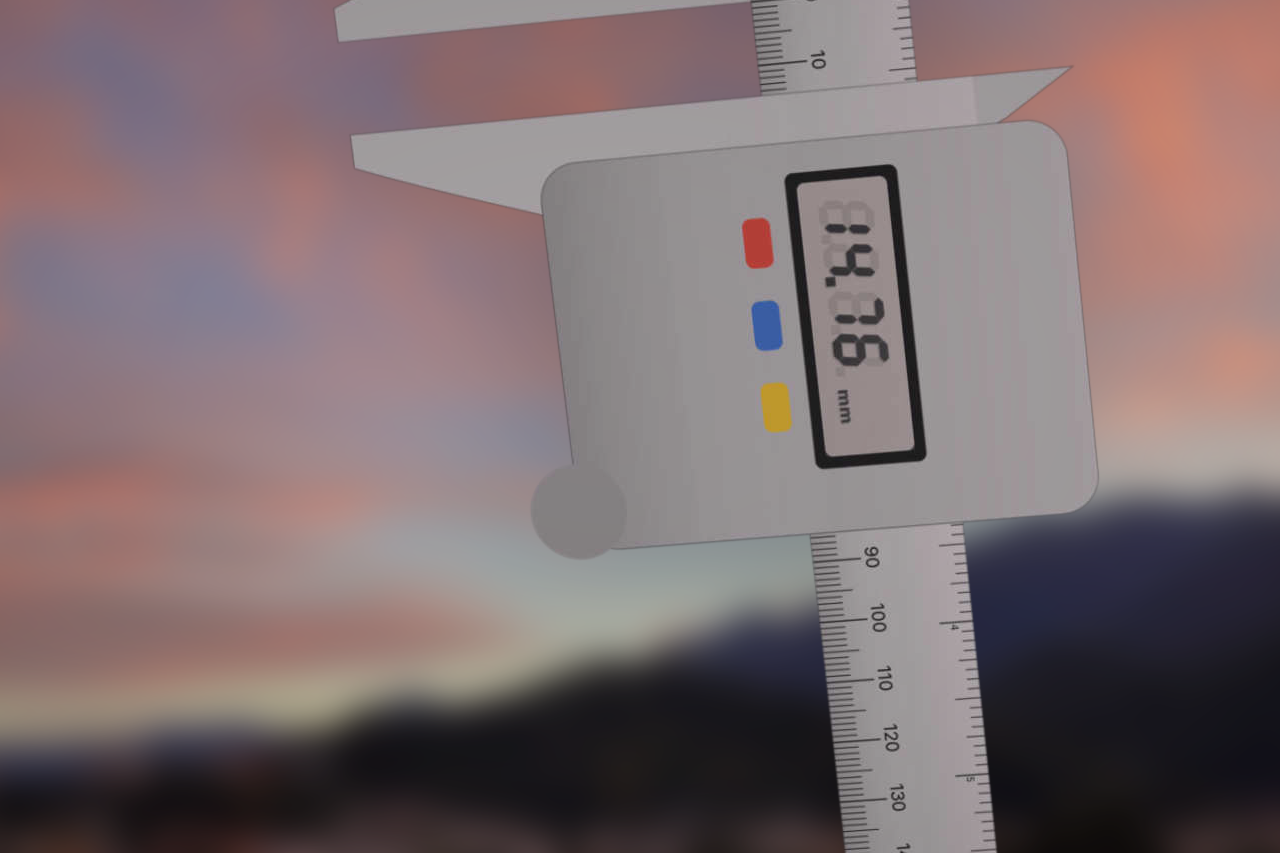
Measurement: 14.76 mm
